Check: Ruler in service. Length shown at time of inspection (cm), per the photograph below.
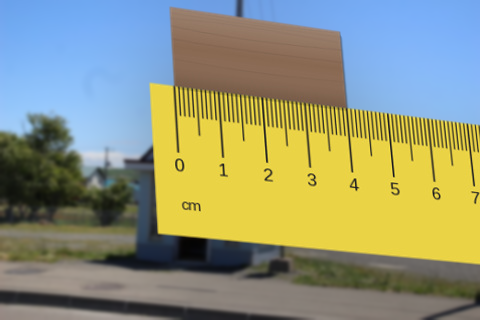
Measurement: 4 cm
